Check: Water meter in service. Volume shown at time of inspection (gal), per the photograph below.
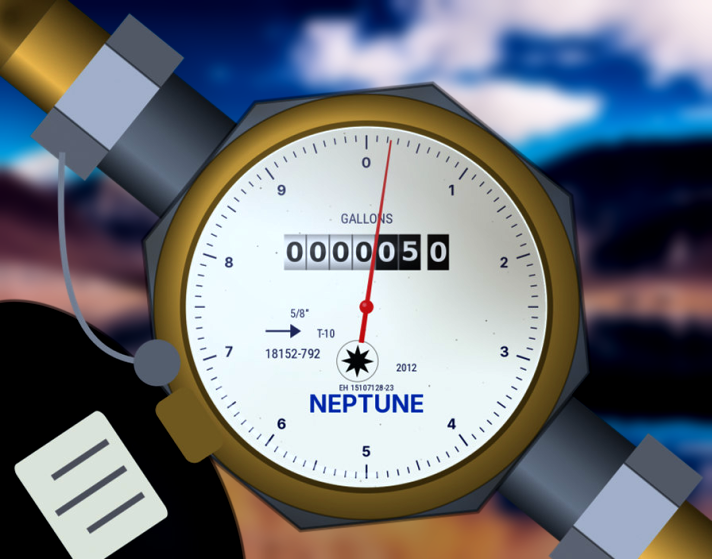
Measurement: 50.2 gal
